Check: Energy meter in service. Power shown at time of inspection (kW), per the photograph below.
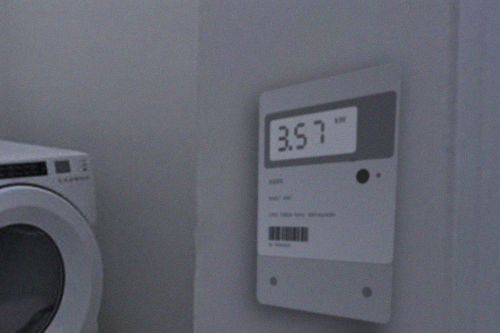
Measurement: 3.57 kW
